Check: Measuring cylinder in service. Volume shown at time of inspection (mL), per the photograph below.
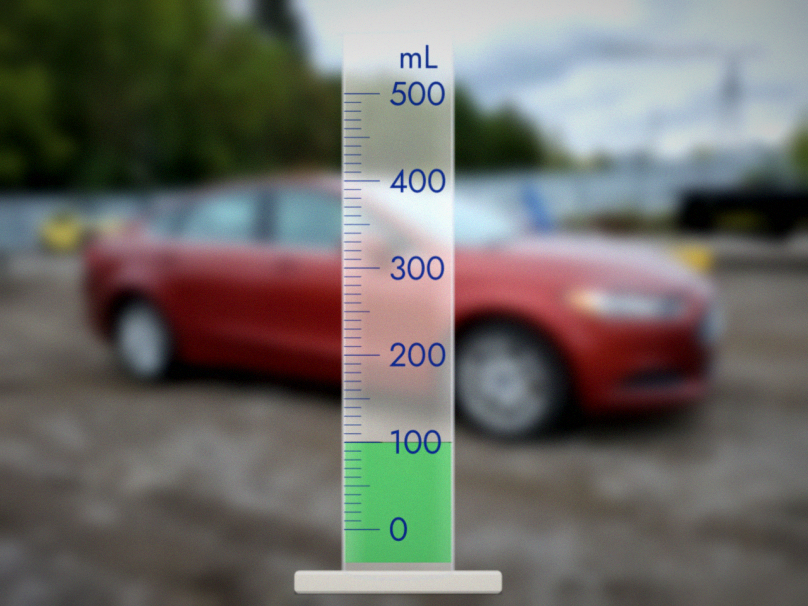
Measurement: 100 mL
